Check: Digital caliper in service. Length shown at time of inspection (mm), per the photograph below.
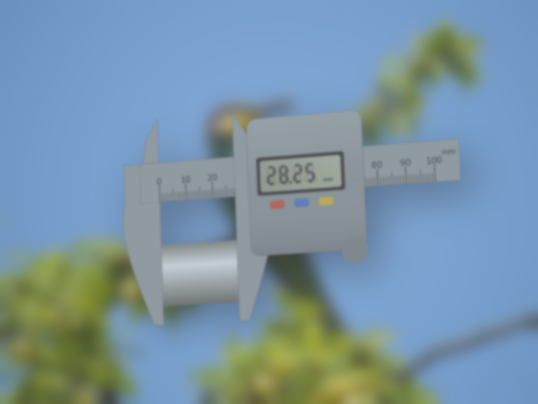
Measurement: 28.25 mm
